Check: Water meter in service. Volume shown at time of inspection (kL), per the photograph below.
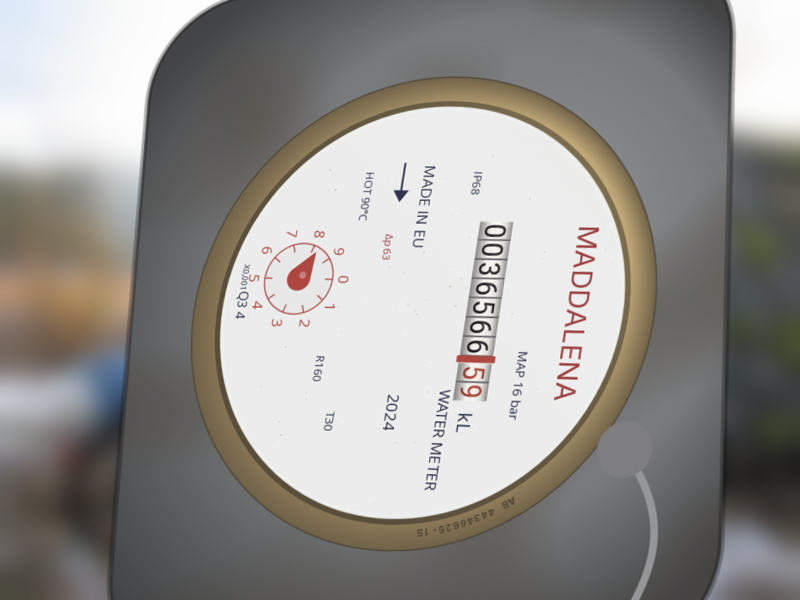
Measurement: 36566.598 kL
